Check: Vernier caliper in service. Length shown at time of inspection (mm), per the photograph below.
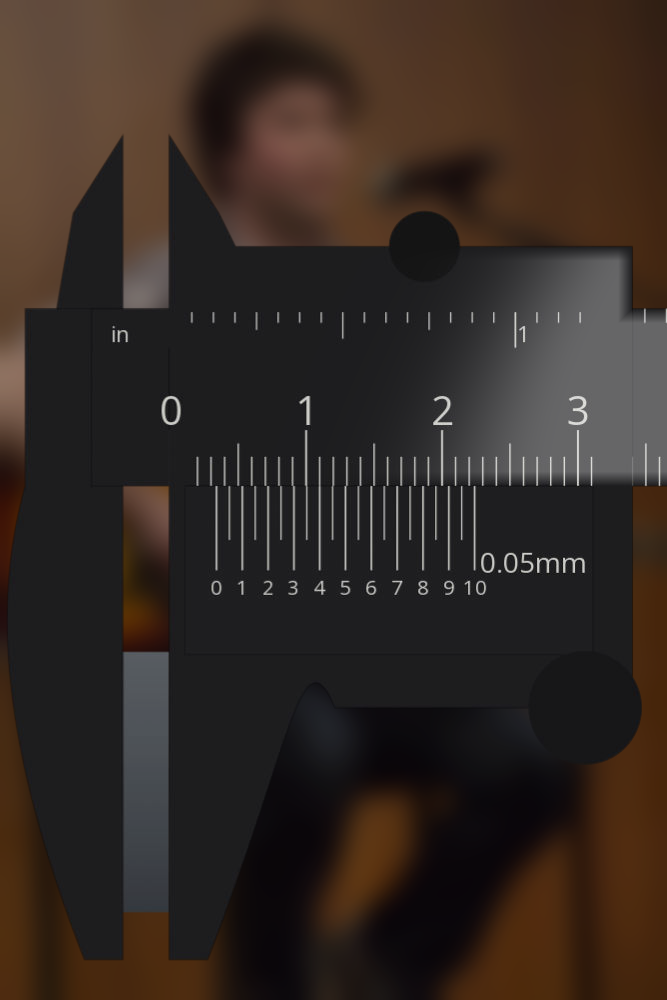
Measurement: 3.4 mm
